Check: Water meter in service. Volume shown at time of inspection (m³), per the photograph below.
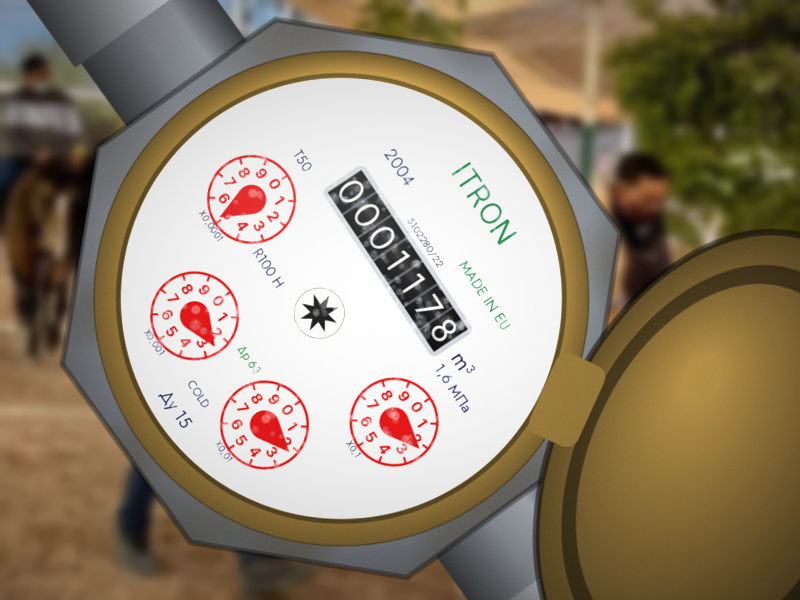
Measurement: 1178.2225 m³
